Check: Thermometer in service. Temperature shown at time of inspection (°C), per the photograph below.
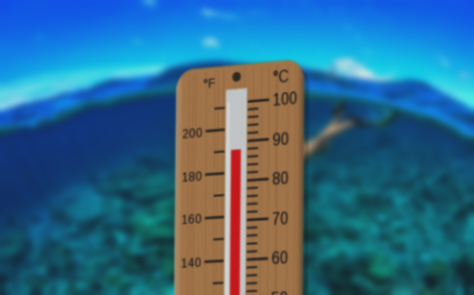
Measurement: 88 °C
